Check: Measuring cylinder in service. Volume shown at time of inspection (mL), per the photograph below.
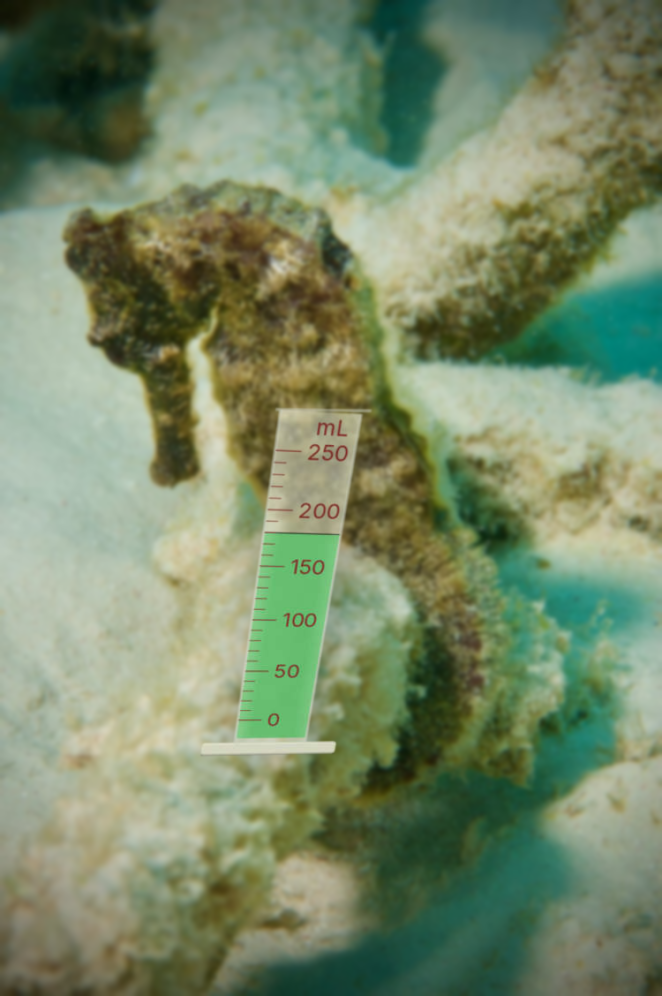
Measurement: 180 mL
